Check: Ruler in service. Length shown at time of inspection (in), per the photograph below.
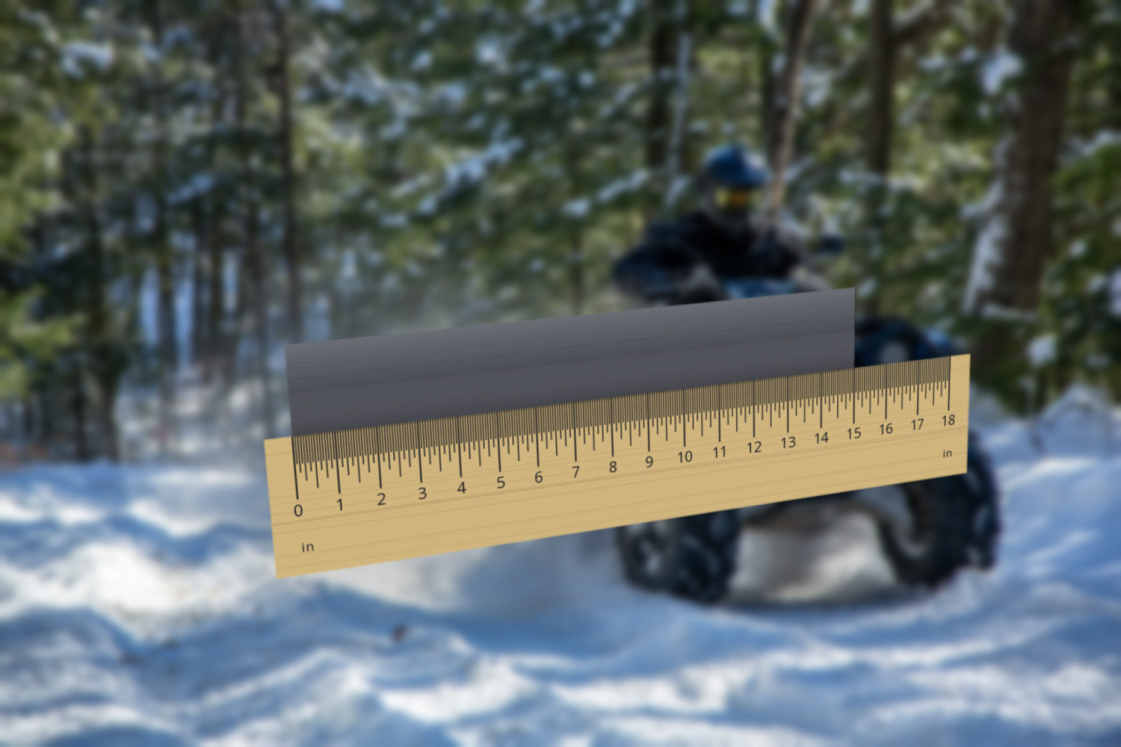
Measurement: 15 in
